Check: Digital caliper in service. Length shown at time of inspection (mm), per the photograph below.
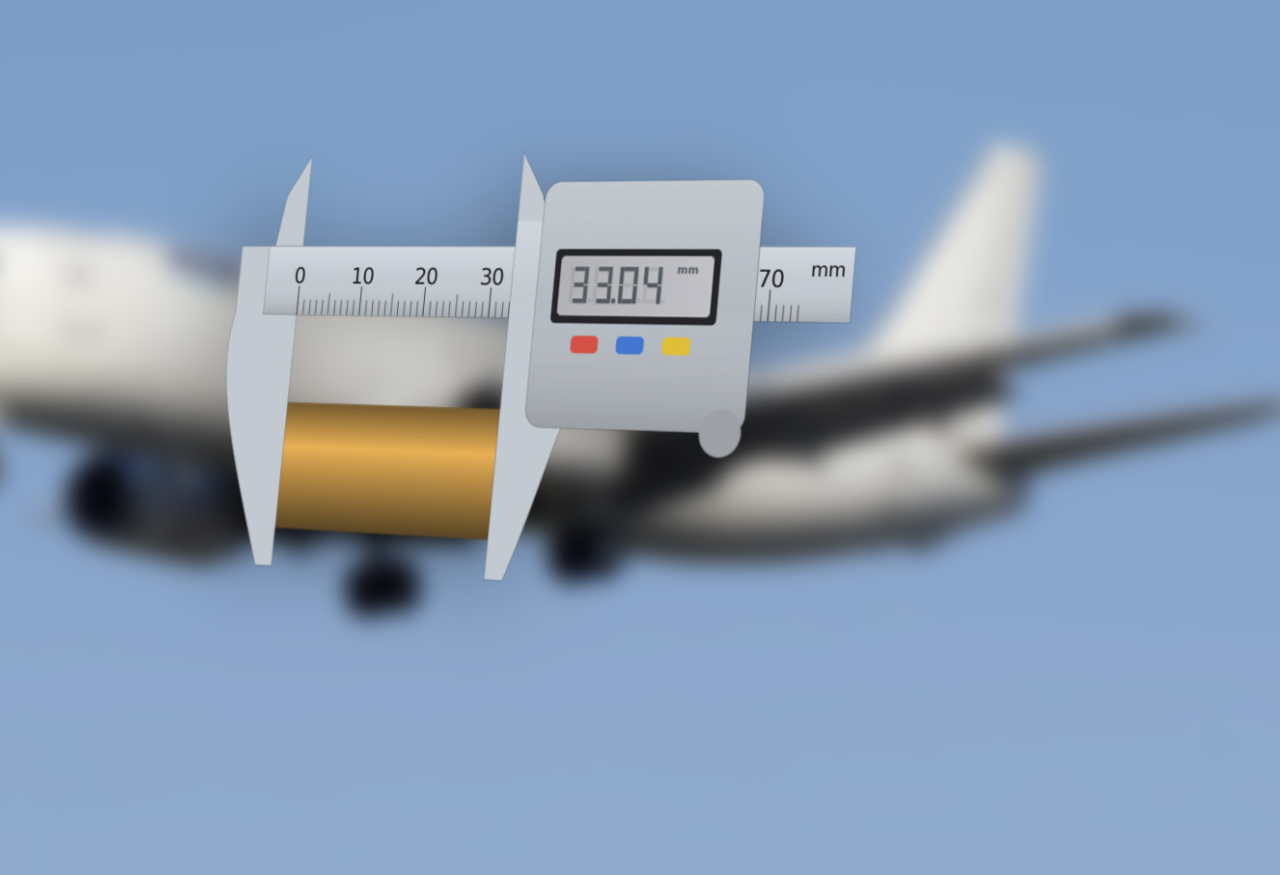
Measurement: 33.04 mm
